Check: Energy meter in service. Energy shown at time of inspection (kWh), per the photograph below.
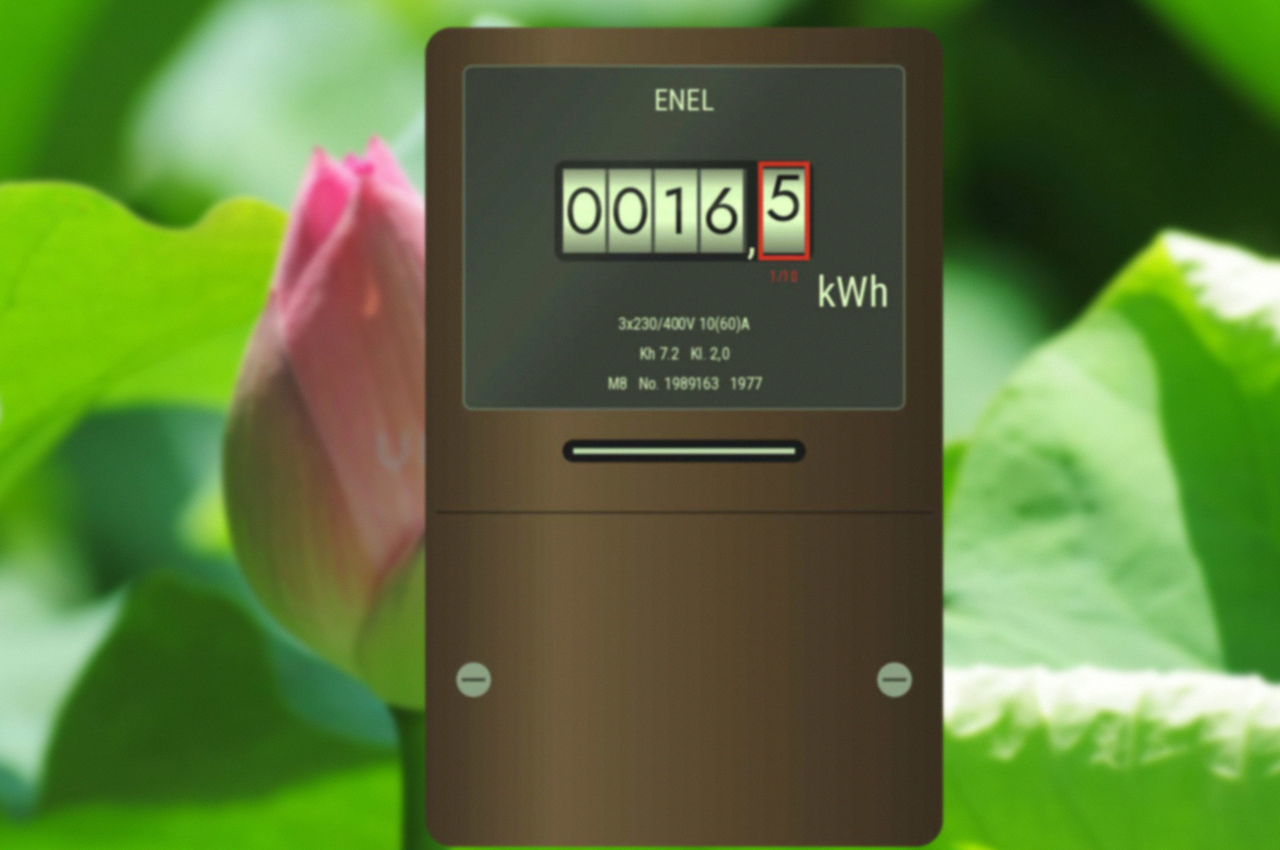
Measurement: 16.5 kWh
